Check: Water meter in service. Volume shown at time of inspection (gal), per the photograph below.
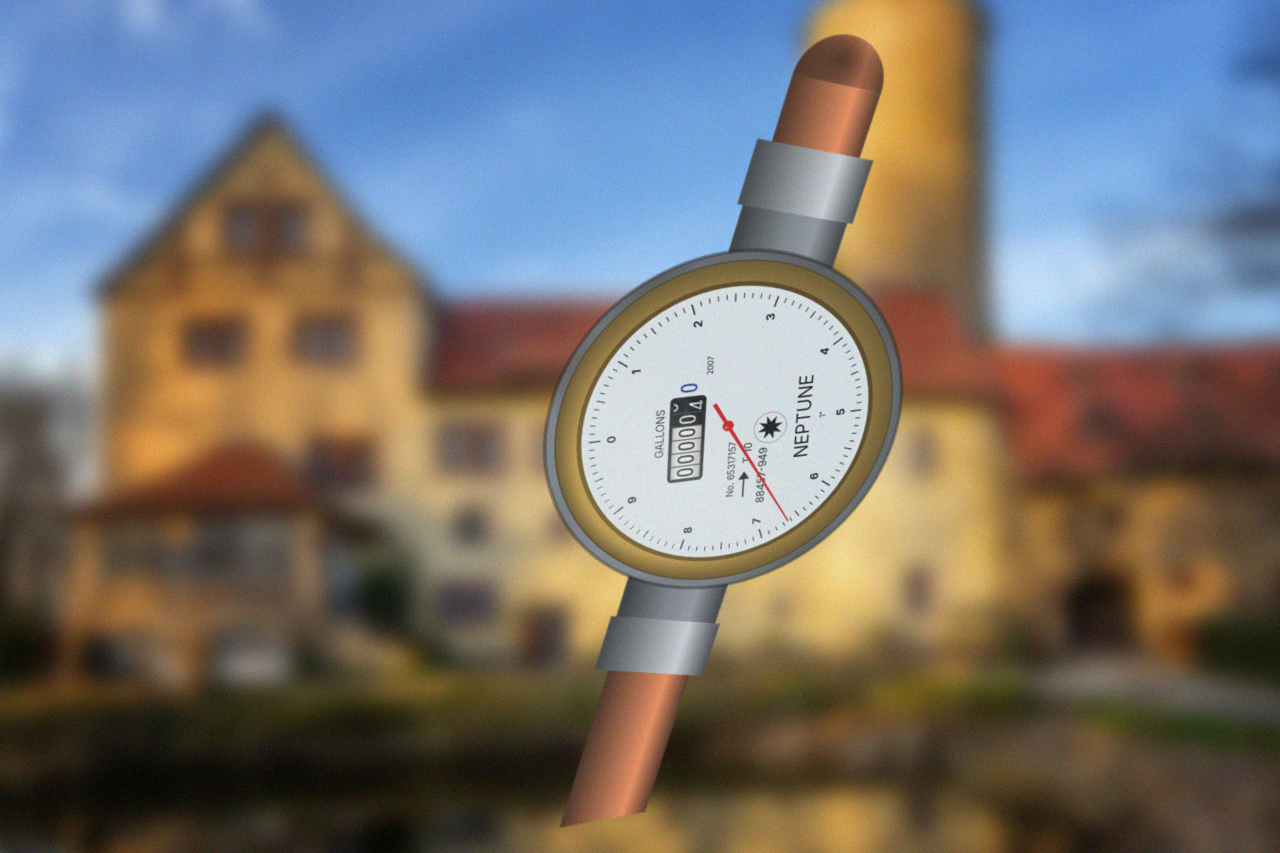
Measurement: 36.6 gal
